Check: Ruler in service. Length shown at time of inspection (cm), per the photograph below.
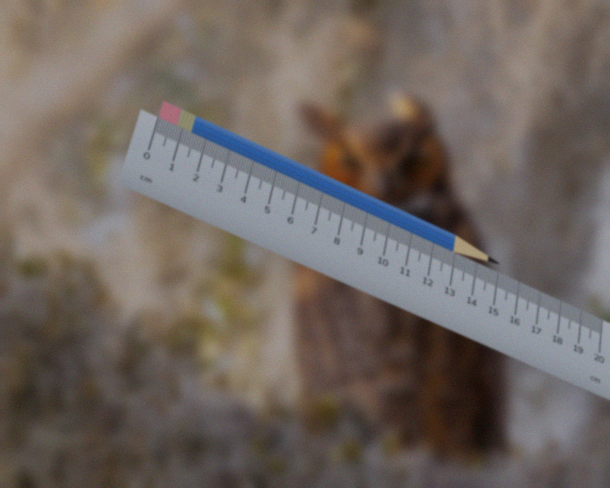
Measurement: 15 cm
